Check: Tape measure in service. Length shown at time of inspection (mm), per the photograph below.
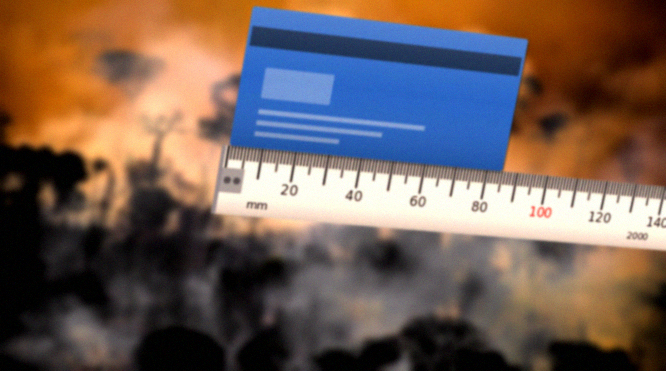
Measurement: 85 mm
